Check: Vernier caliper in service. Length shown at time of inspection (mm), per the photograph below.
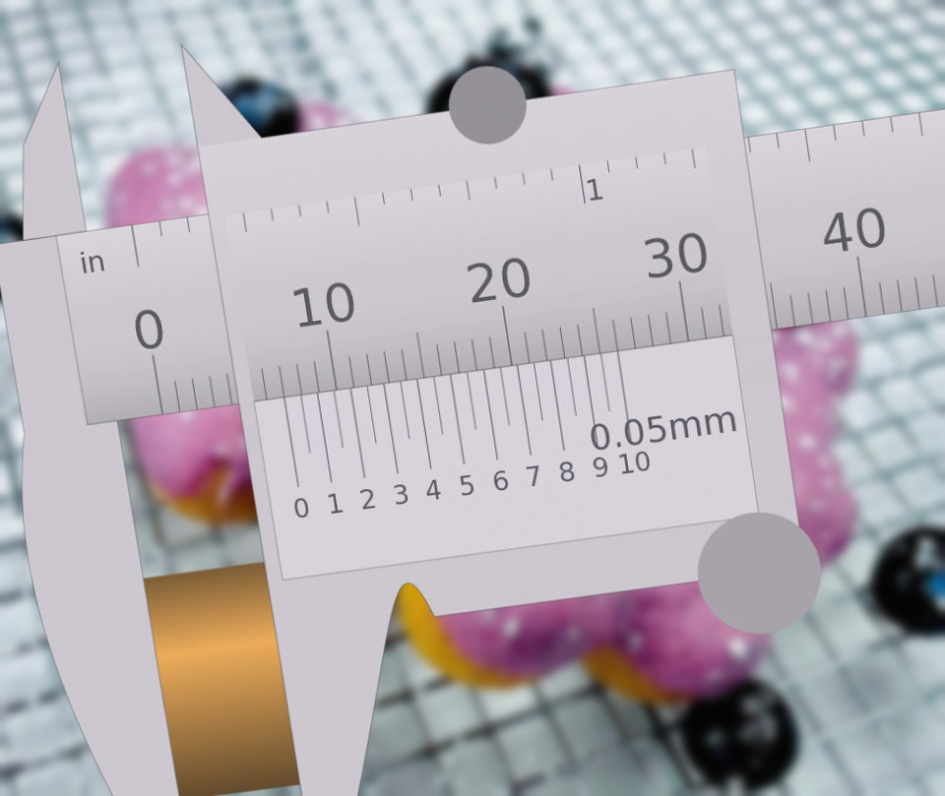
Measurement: 7.0 mm
